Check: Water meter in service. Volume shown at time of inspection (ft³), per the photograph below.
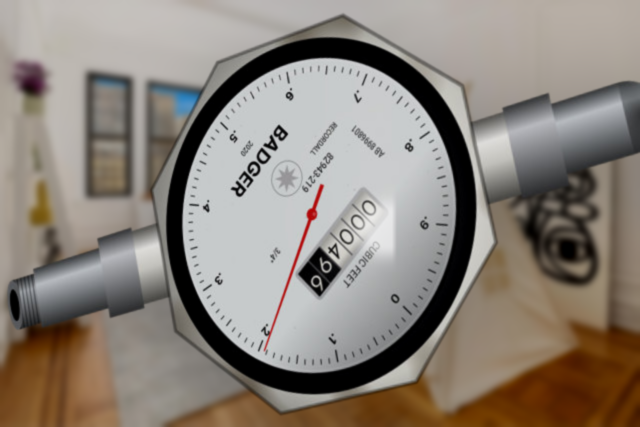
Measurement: 496.19 ft³
